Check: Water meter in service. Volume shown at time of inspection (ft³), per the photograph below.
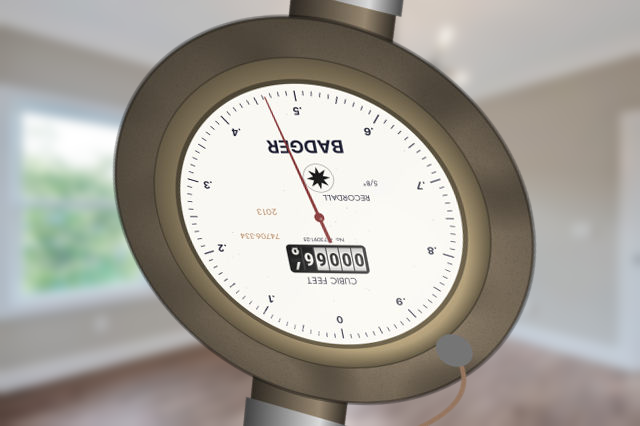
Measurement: 667.46 ft³
